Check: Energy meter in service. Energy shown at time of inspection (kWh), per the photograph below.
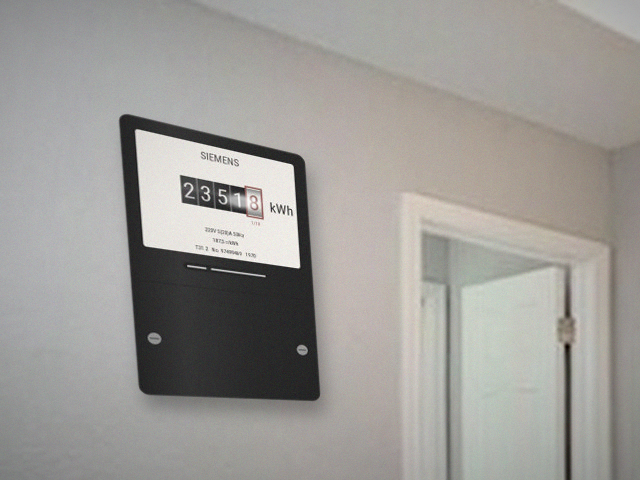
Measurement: 2351.8 kWh
